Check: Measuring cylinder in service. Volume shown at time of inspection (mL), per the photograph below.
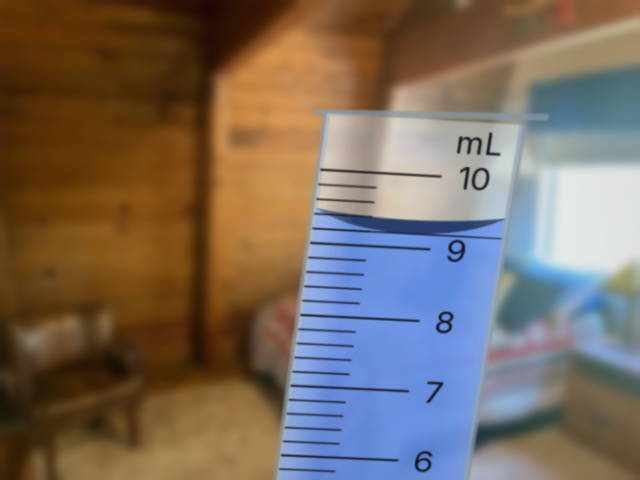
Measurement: 9.2 mL
